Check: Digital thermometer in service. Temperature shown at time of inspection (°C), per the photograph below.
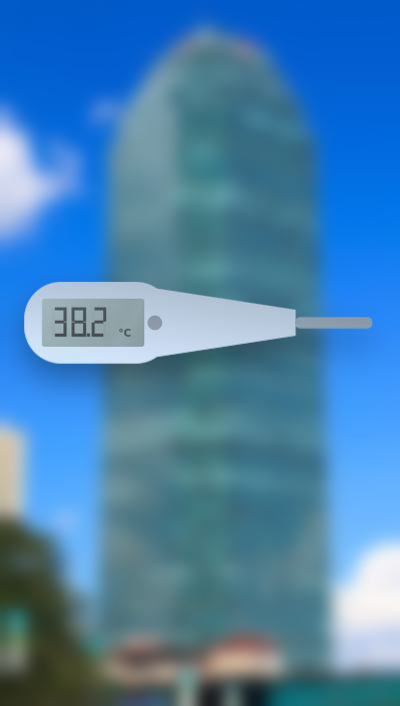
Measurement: 38.2 °C
